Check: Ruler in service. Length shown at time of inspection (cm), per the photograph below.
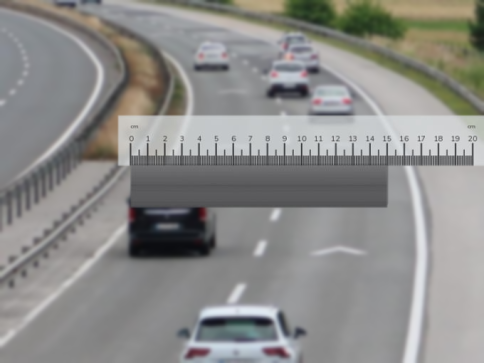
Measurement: 15 cm
